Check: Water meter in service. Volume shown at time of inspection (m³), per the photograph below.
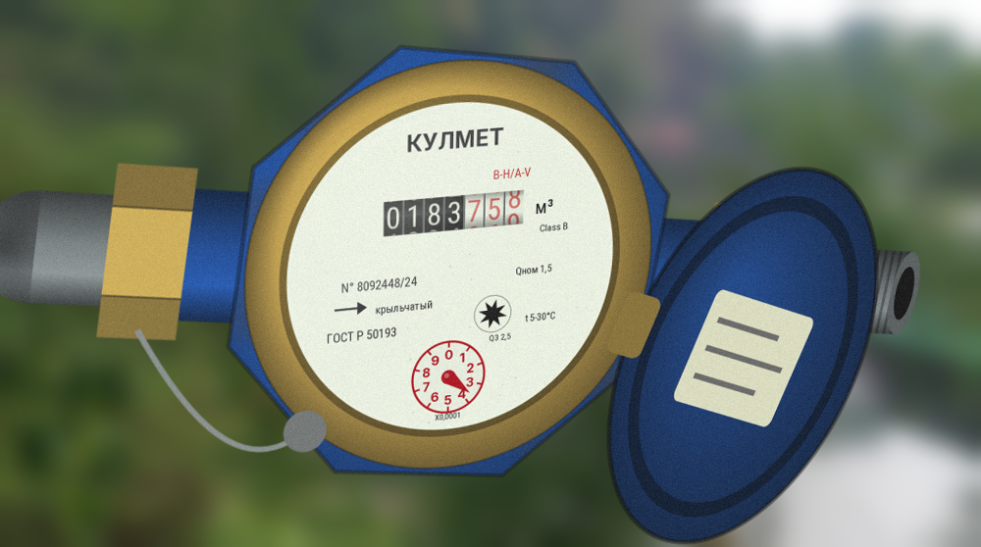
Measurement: 183.7583 m³
